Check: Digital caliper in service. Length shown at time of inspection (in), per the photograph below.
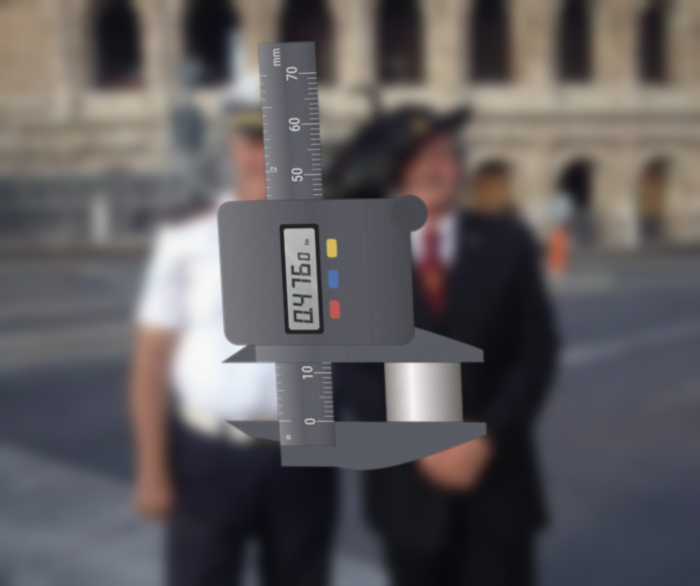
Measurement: 0.4760 in
